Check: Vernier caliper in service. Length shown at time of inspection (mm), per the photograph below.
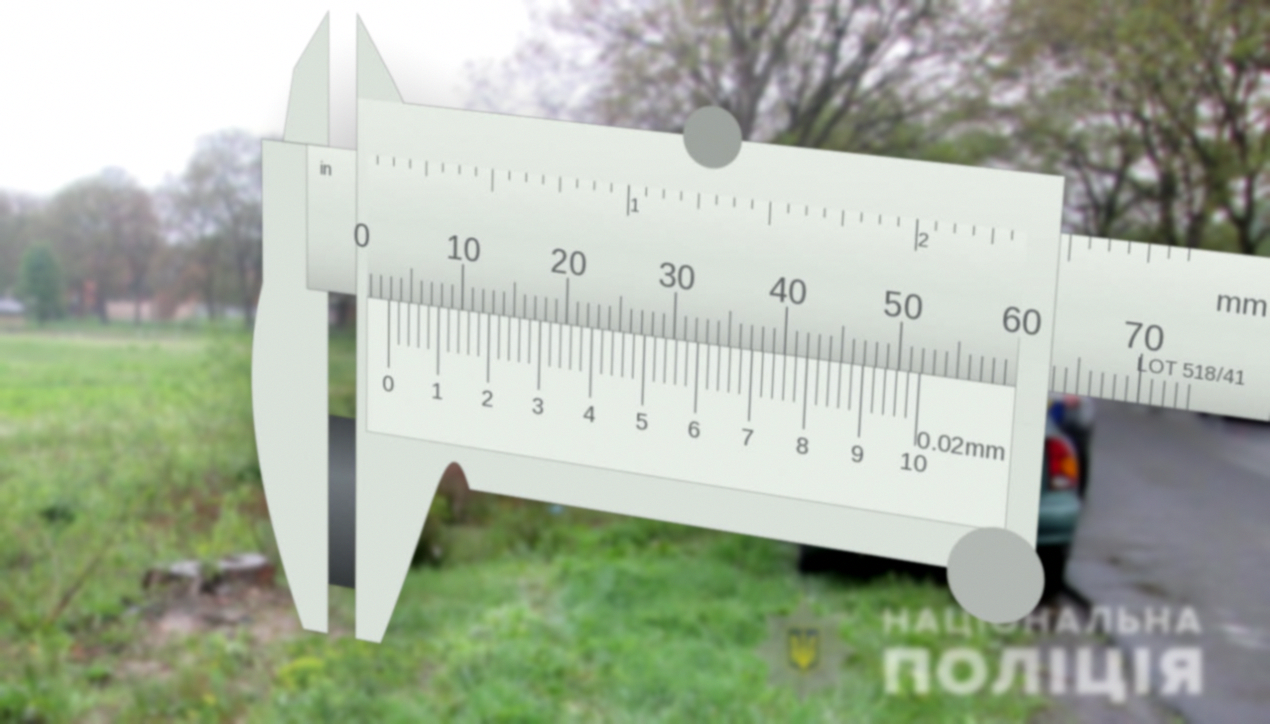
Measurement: 2.8 mm
